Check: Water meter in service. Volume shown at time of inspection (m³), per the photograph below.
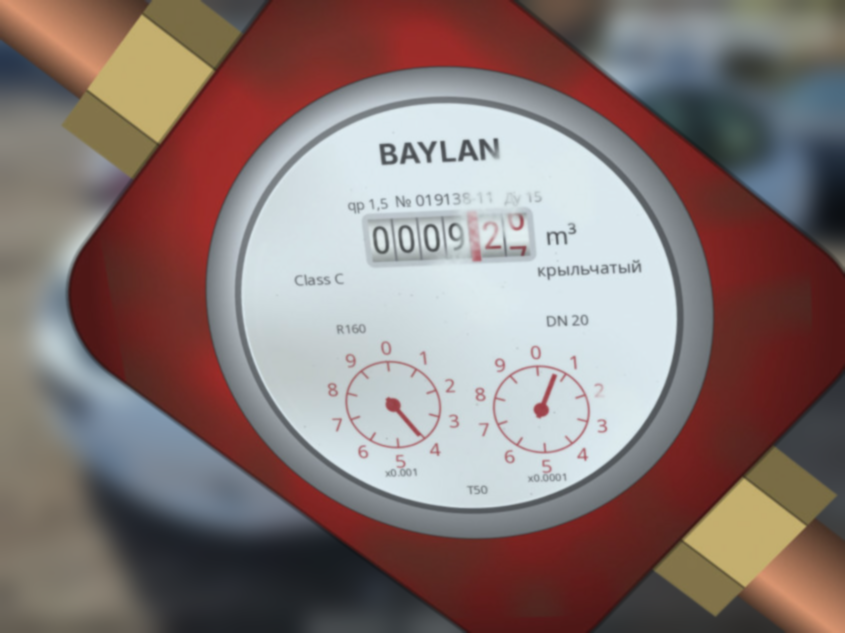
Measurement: 9.2640 m³
